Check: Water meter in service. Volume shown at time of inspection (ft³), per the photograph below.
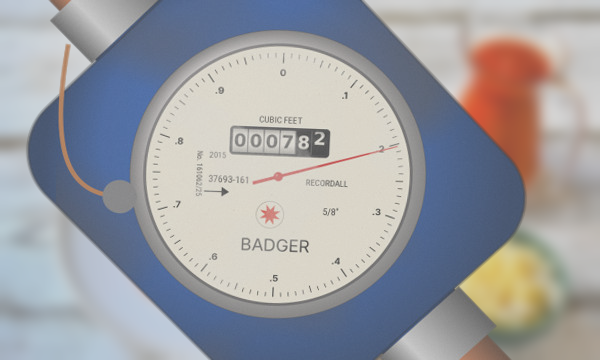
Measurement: 782.20 ft³
